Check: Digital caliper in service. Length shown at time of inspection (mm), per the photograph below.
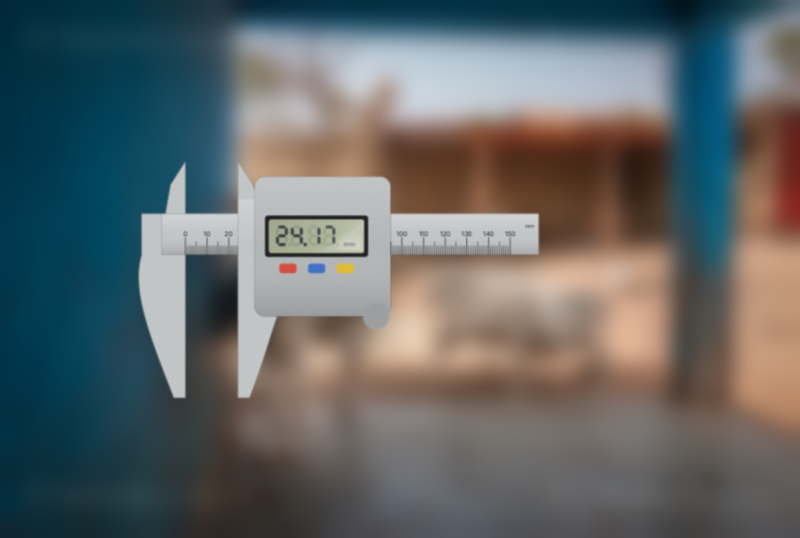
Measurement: 24.17 mm
